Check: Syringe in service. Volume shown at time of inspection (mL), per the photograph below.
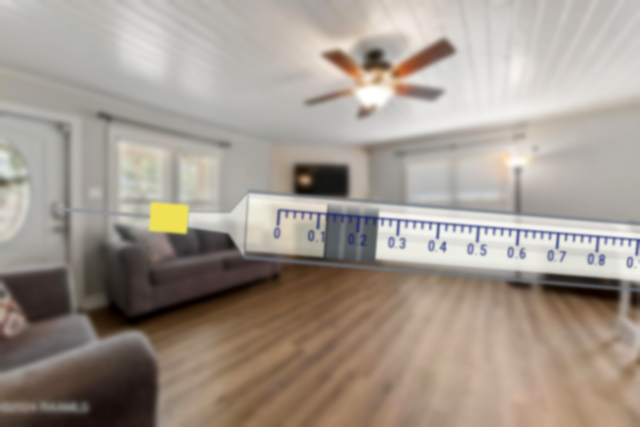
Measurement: 0.12 mL
